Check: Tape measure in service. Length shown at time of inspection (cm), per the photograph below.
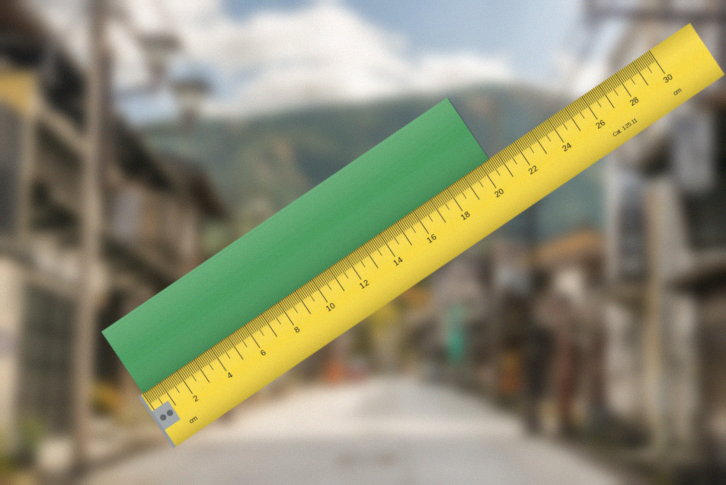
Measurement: 20.5 cm
